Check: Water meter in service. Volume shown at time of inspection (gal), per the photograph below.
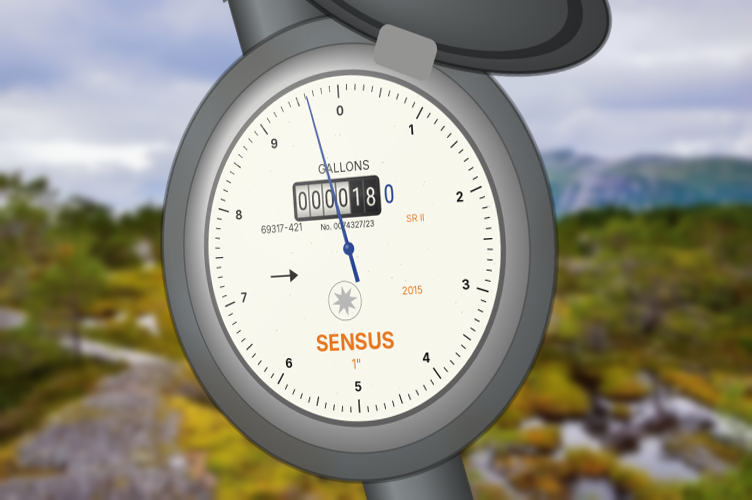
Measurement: 179.6 gal
